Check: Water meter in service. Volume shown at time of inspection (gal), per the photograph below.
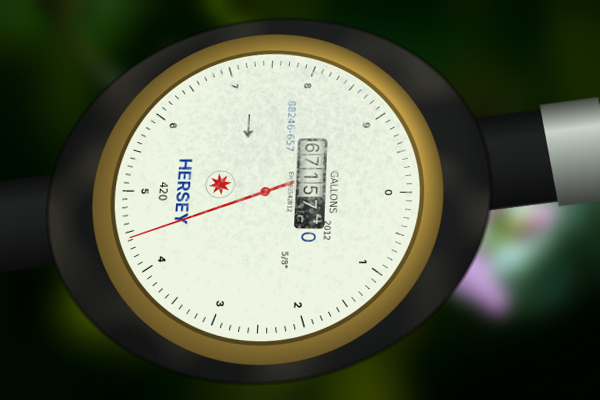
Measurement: 6715744.4 gal
